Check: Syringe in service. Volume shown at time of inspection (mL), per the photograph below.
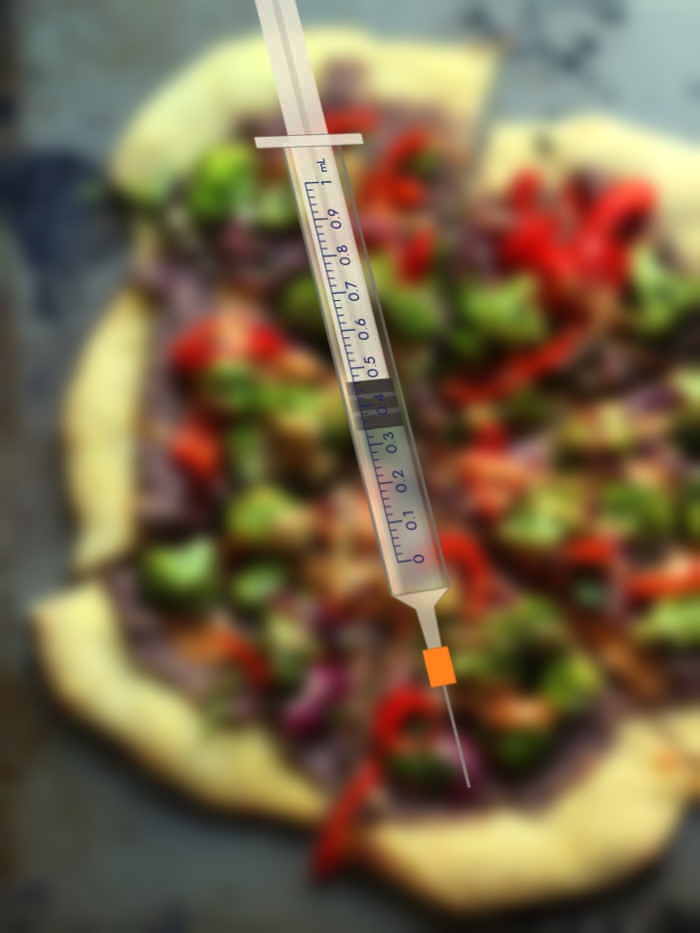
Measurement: 0.34 mL
